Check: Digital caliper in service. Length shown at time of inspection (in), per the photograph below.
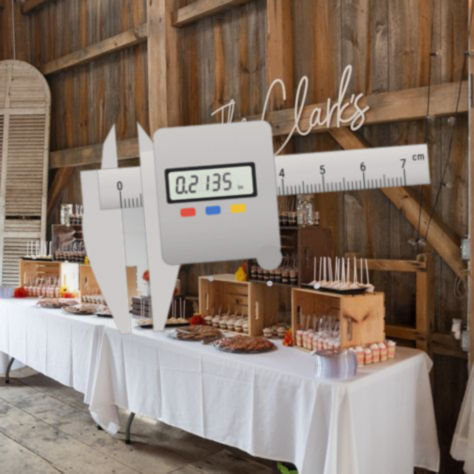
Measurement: 0.2135 in
